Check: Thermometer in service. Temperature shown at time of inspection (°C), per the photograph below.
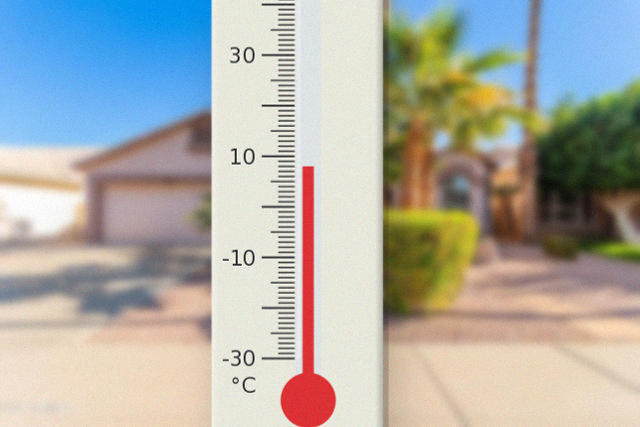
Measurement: 8 °C
